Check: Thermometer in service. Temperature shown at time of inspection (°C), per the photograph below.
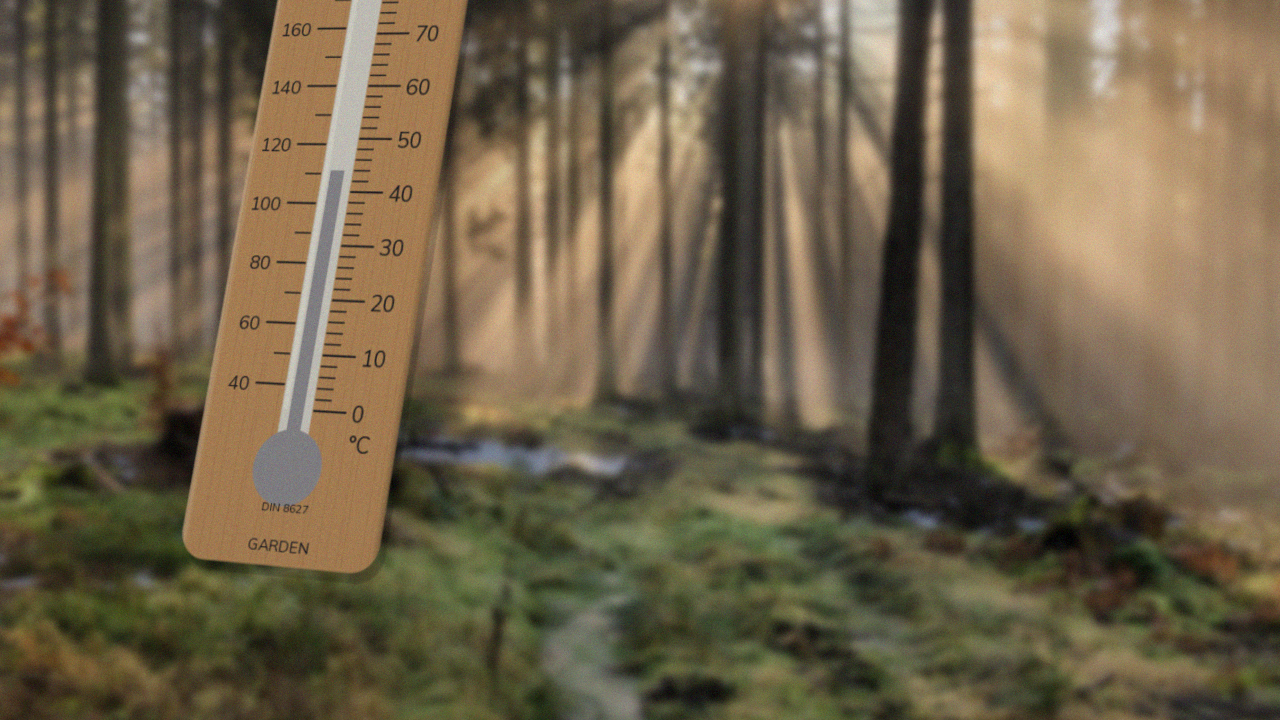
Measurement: 44 °C
